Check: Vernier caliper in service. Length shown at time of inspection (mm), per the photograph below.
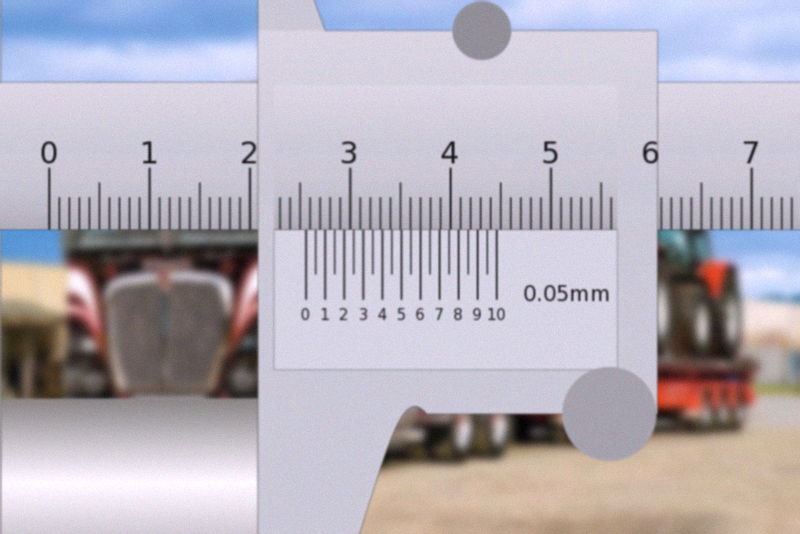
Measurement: 25.6 mm
